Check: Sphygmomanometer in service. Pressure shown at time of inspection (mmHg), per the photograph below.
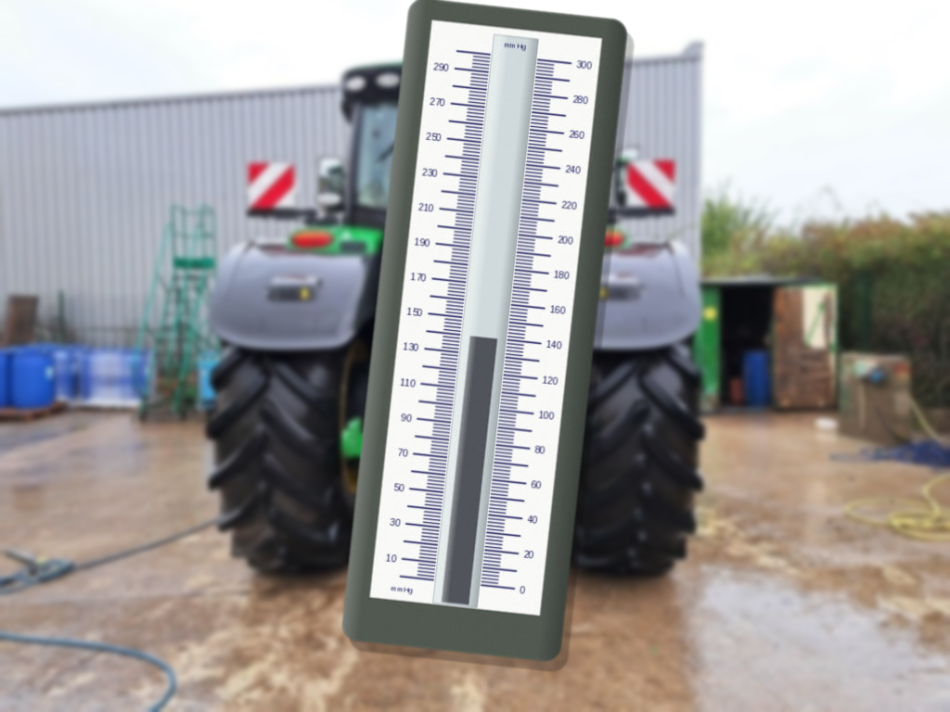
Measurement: 140 mmHg
